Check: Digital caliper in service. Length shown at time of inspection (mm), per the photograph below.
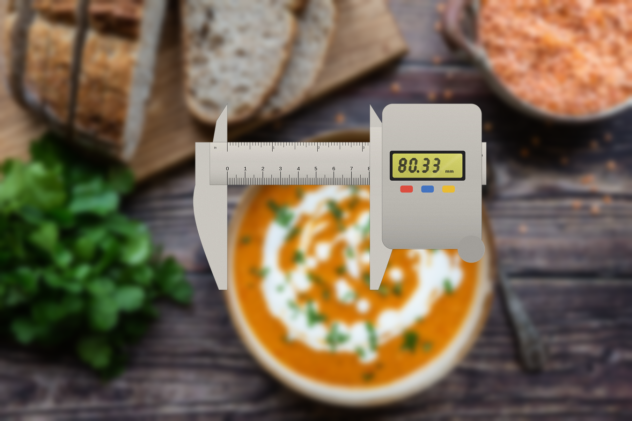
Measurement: 80.33 mm
